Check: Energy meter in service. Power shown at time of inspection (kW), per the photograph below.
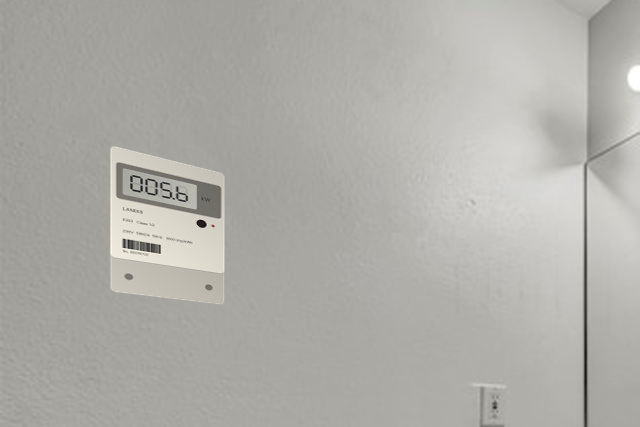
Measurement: 5.6 kW
